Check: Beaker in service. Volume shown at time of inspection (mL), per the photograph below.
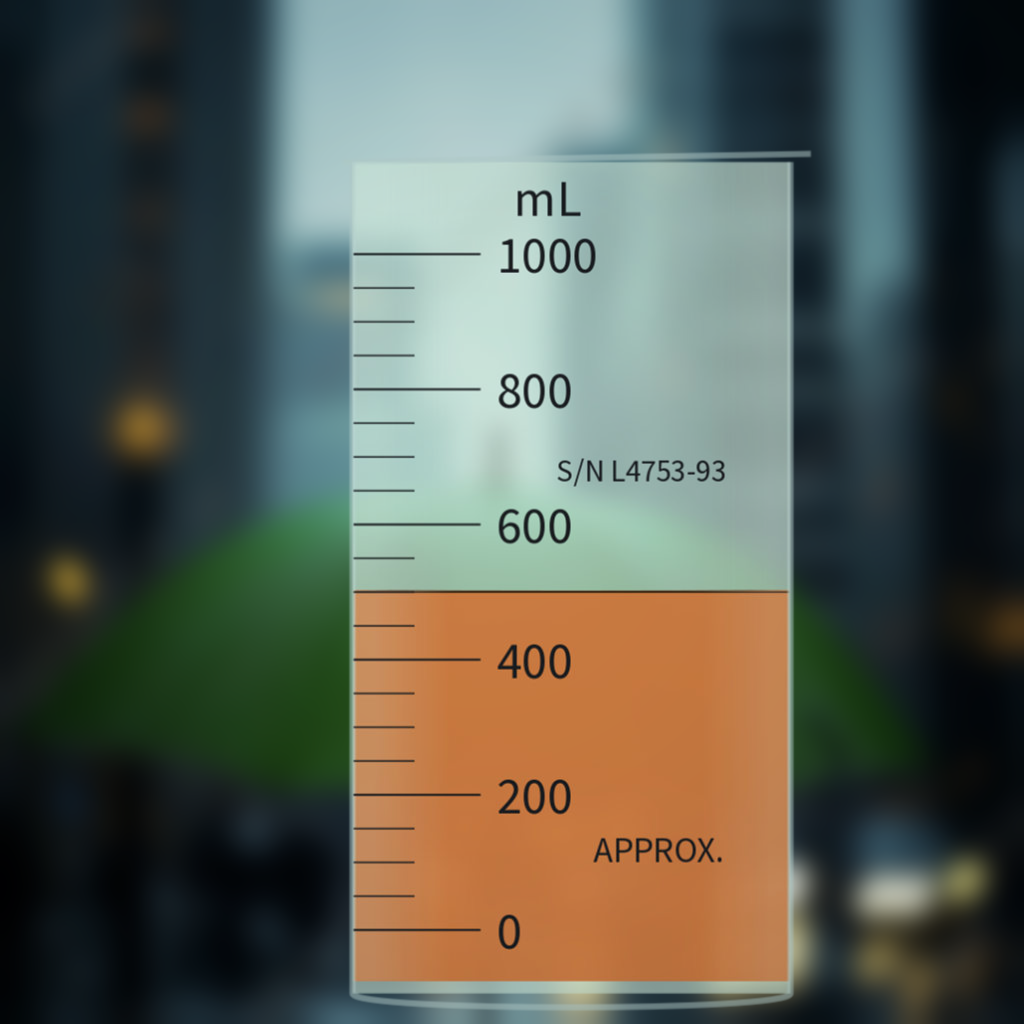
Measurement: 500 mL
